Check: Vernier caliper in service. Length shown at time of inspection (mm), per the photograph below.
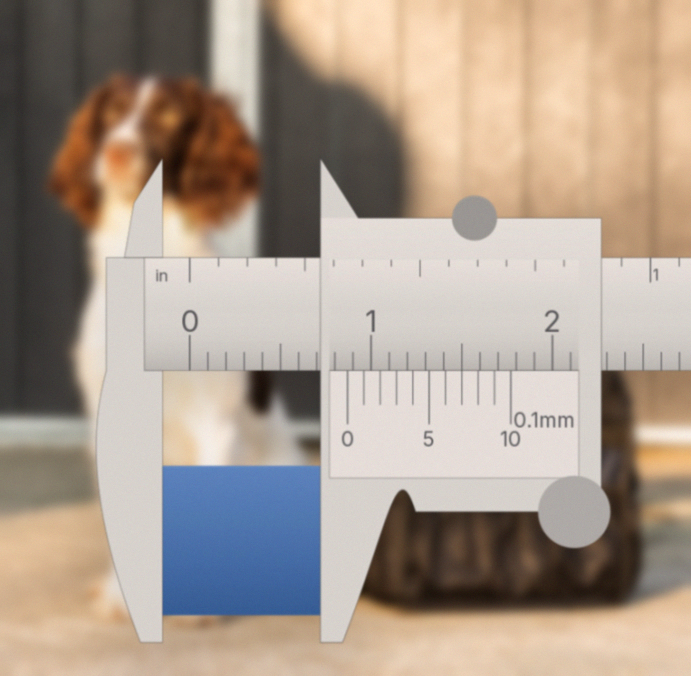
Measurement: 8.7 mm
